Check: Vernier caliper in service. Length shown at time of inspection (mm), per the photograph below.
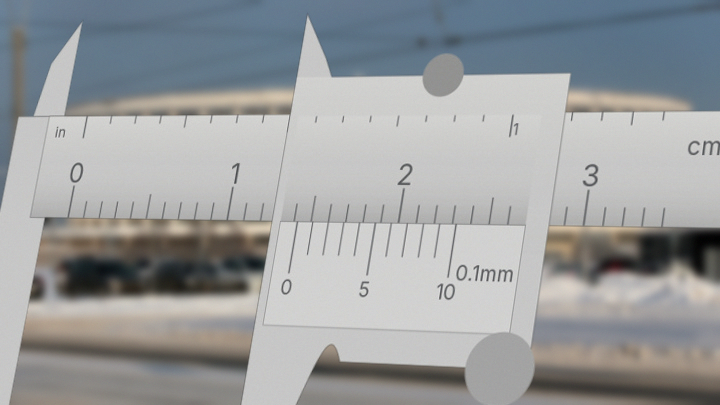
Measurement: 14.2 mm
